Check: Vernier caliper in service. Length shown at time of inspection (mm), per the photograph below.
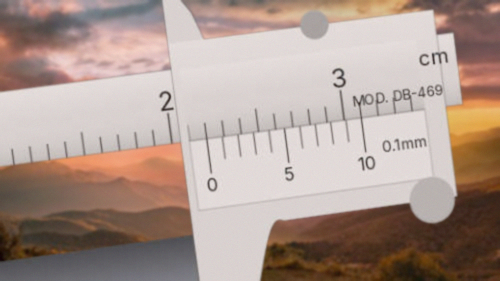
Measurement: 22.0 mm
